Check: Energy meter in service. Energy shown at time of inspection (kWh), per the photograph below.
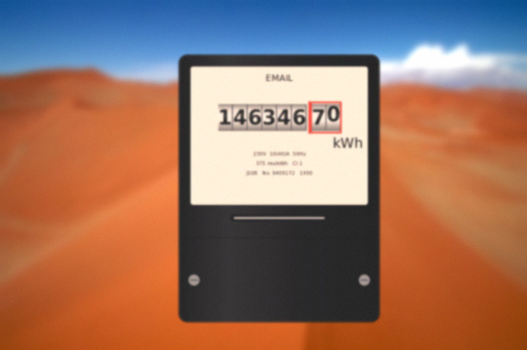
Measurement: 146346.70 kWh
